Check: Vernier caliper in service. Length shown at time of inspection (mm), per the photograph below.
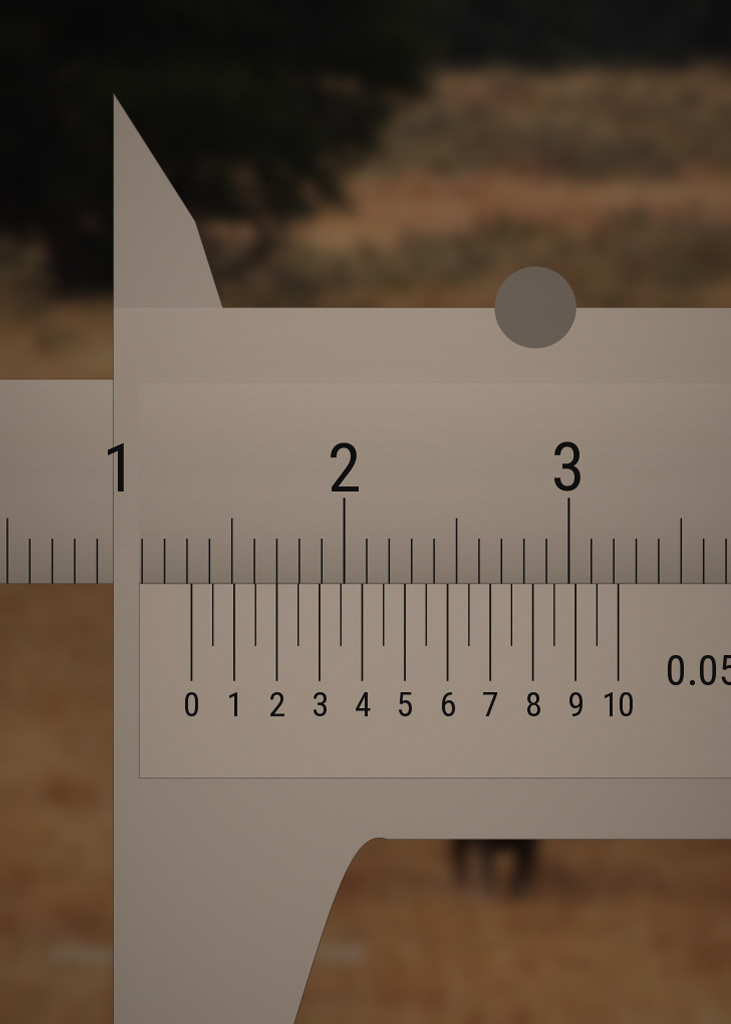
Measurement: 13.20 mm
